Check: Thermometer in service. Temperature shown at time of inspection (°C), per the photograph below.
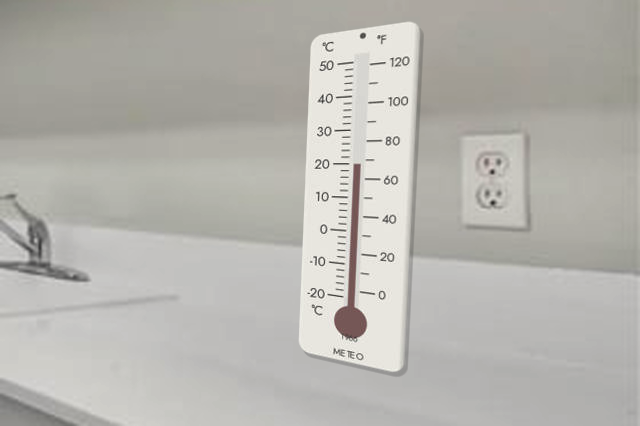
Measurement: 20 °C
